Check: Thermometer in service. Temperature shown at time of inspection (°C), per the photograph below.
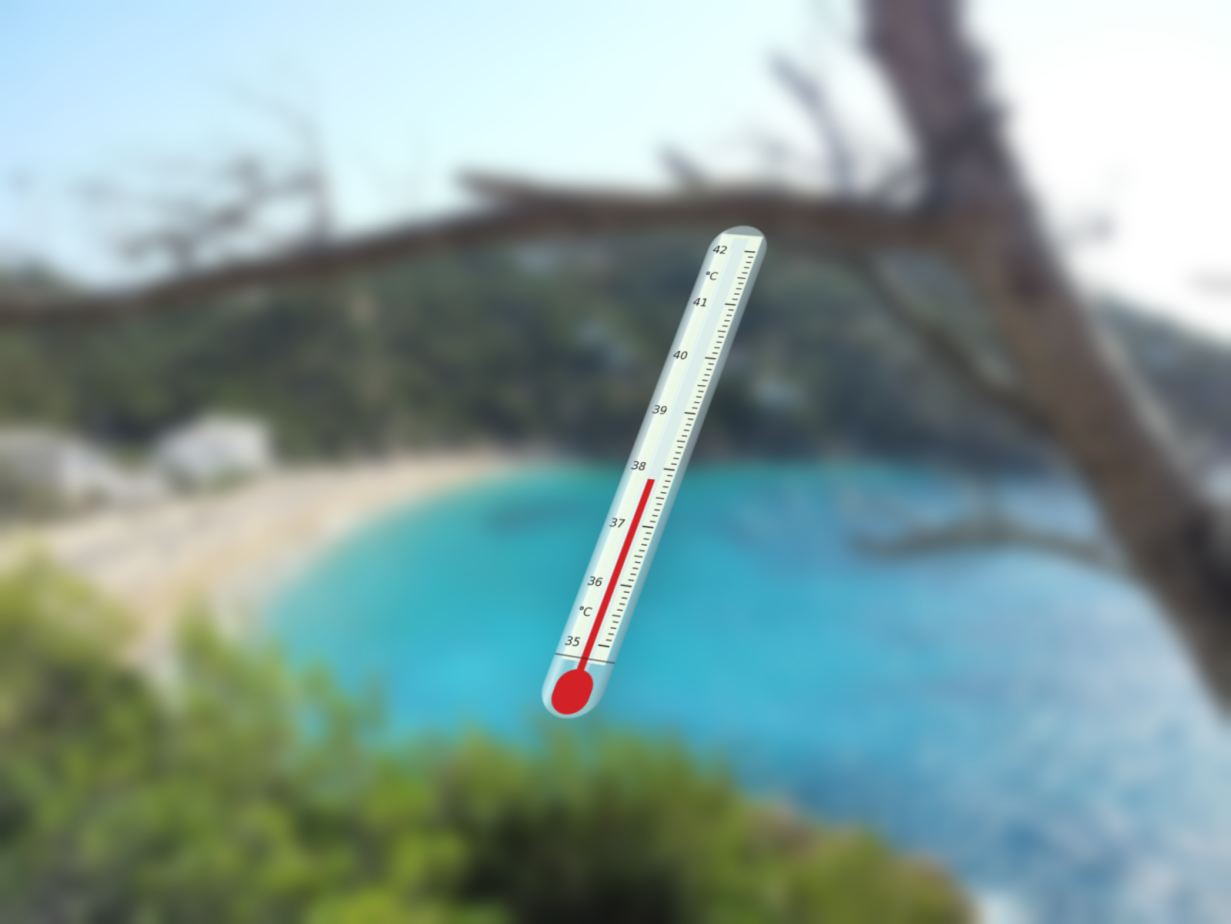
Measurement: 37.8 °C
